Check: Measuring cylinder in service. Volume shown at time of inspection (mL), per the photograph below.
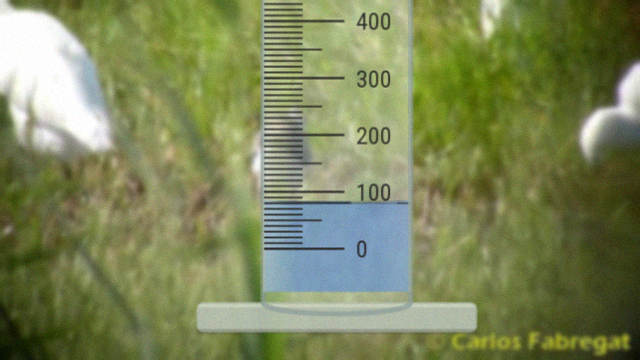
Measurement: 80 mL
